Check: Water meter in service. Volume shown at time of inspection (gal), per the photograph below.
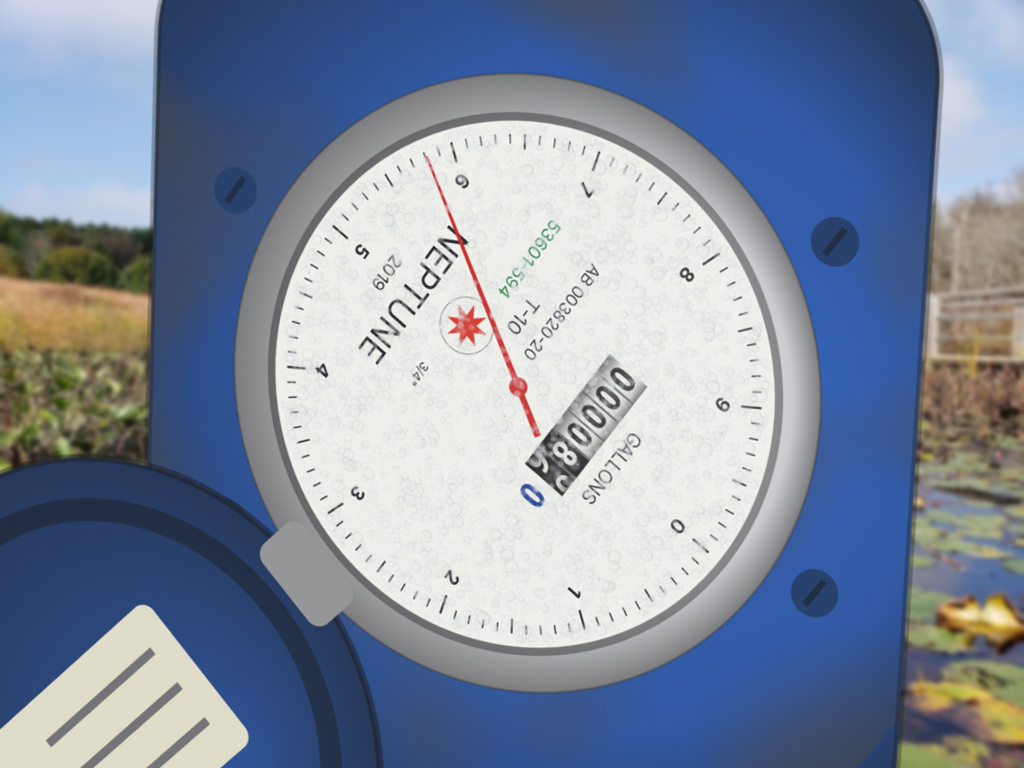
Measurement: 855.8 gal
